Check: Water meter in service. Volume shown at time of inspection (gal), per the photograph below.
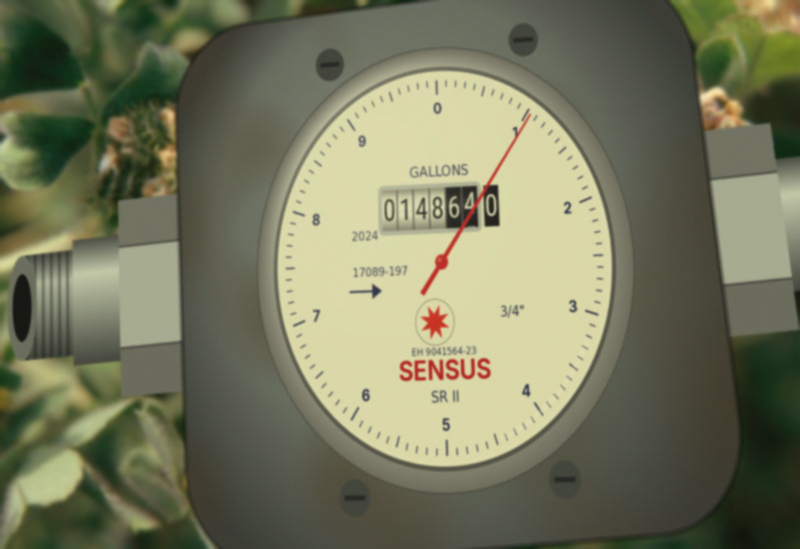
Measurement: 148641.0 gal
